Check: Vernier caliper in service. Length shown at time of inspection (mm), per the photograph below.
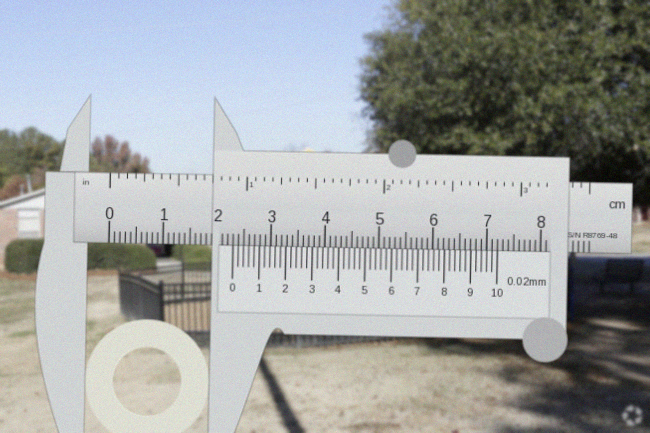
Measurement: 23.0 mm
